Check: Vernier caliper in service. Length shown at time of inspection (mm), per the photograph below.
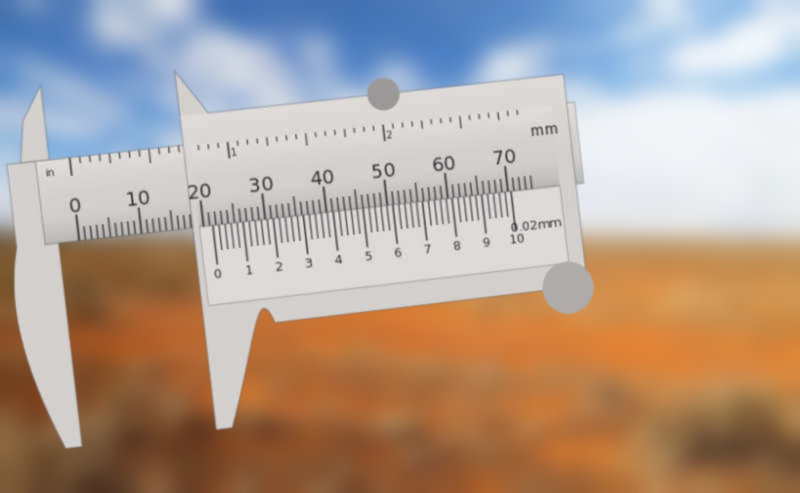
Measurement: 21.5 mm
